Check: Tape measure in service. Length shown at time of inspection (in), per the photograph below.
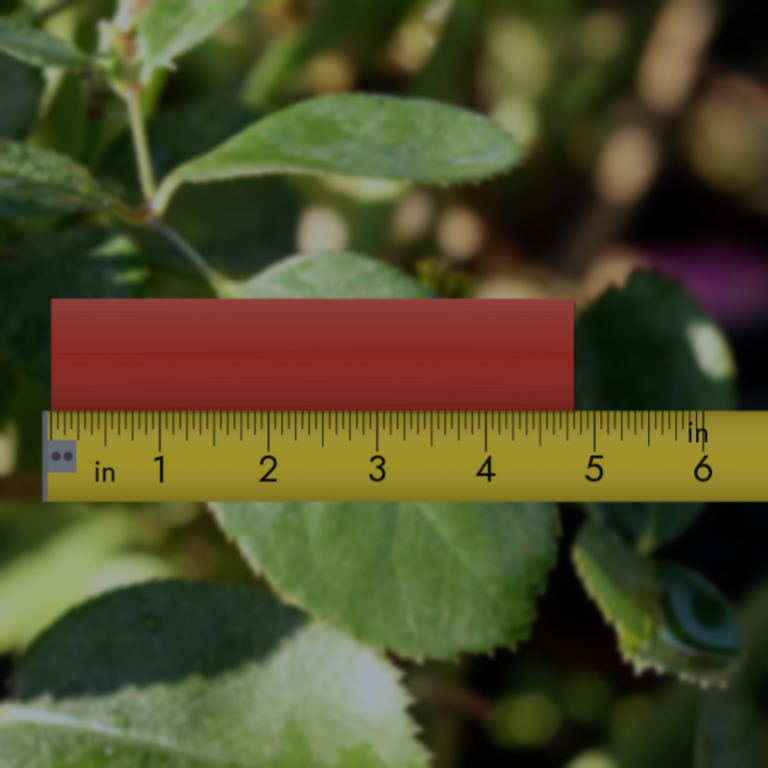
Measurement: 4.8125 in
